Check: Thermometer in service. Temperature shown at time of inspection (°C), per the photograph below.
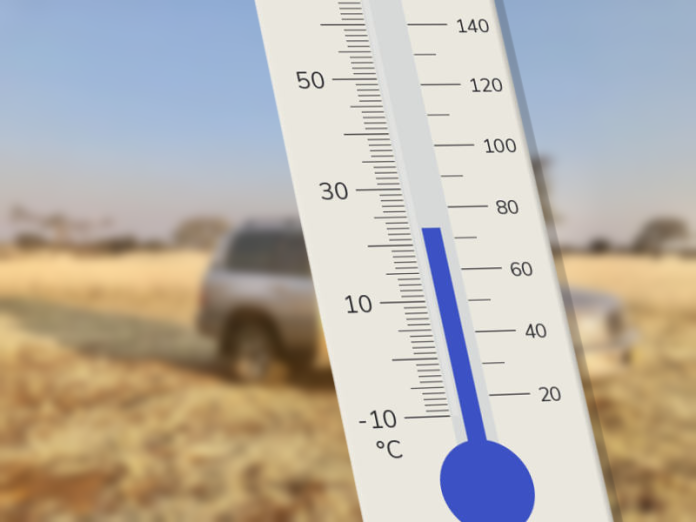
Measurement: 23 °C
